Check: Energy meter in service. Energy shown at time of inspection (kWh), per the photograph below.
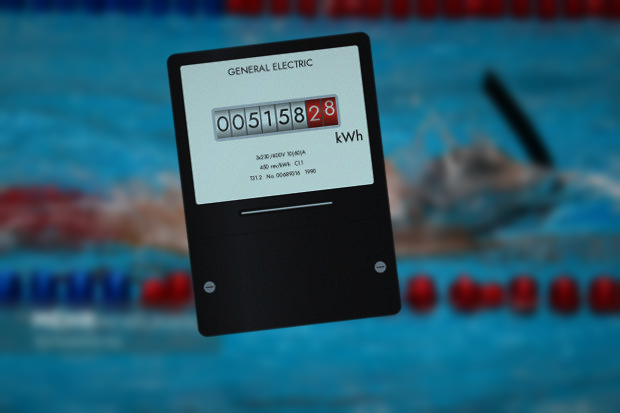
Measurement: 5158.28 kWh
